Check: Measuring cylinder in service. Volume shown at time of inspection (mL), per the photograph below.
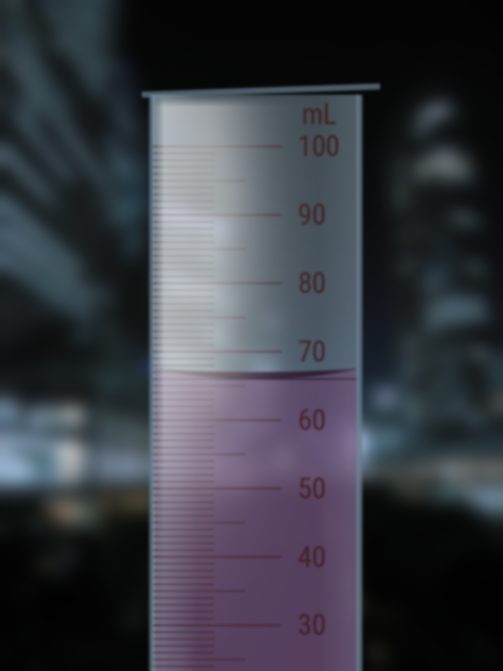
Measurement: 66 mL
